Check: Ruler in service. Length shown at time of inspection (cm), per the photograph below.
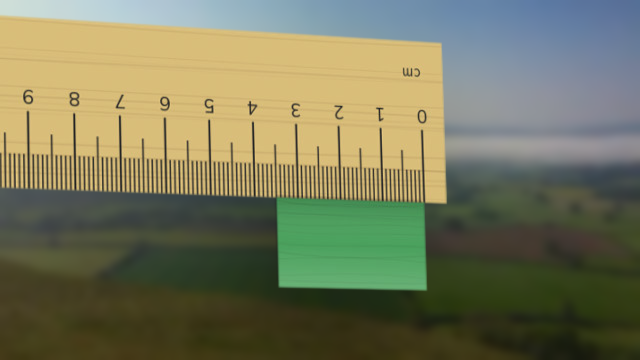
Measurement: 3.5 cm
